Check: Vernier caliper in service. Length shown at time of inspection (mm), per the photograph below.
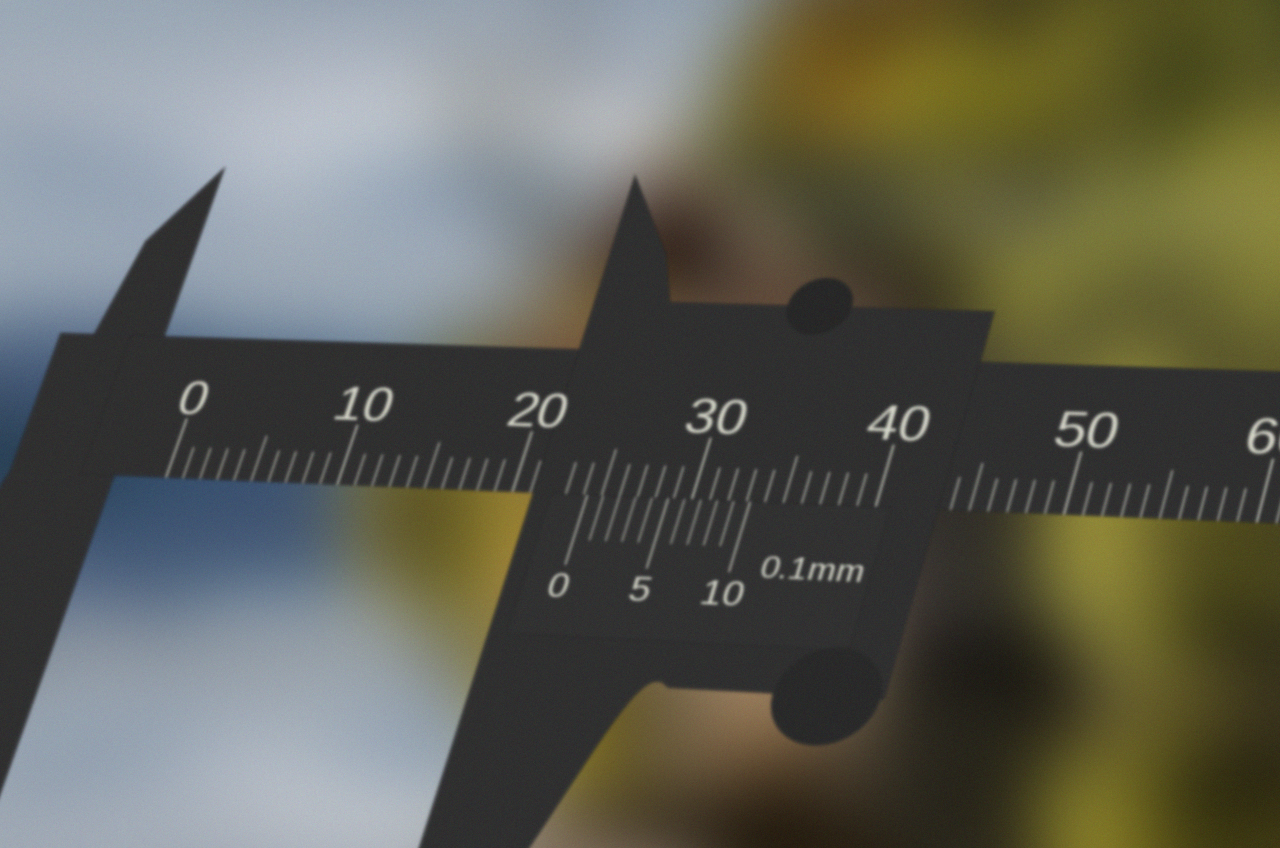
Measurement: 24.2 mm
